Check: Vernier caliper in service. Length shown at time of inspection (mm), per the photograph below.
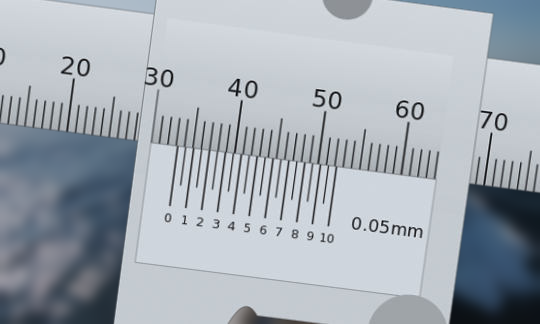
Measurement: 33.2 mm
